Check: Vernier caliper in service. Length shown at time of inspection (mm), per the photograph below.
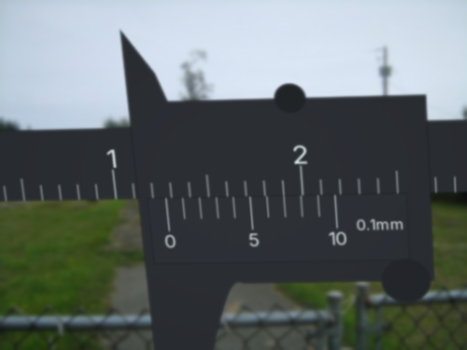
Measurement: 12.7 mm
